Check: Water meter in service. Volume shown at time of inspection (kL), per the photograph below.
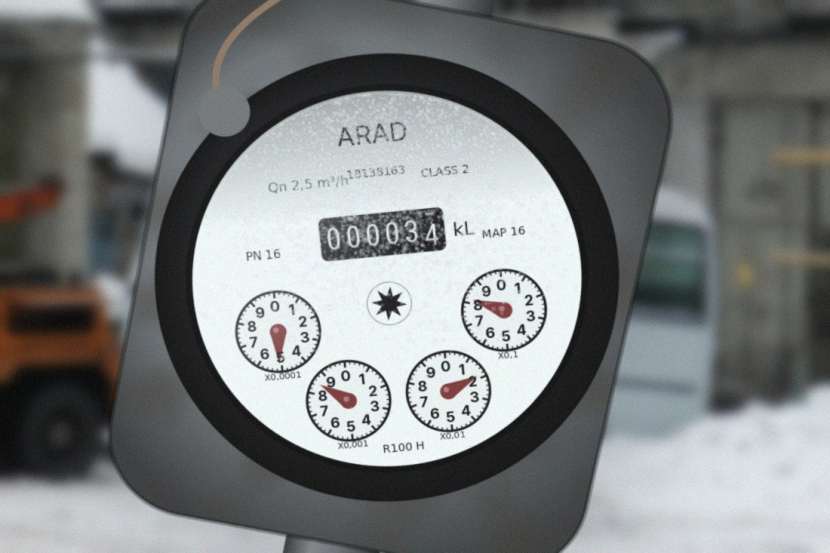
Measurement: 33.8185 kL
